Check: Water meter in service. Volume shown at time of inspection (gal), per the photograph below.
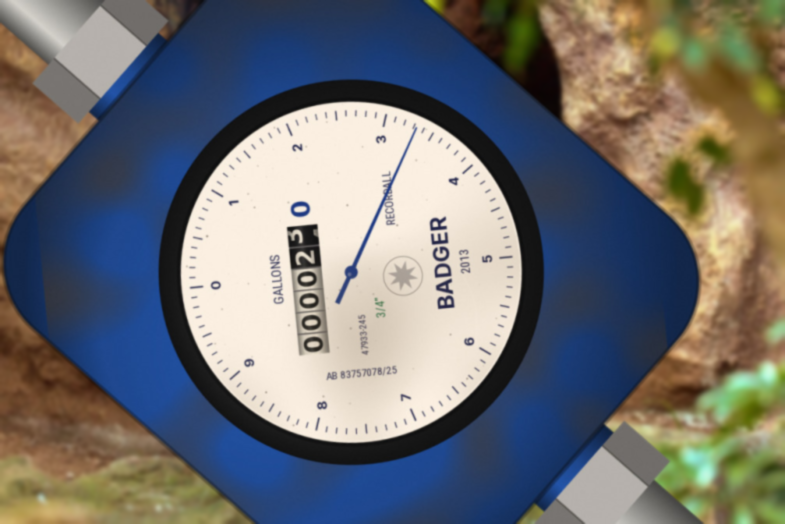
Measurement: 233.3 gal
